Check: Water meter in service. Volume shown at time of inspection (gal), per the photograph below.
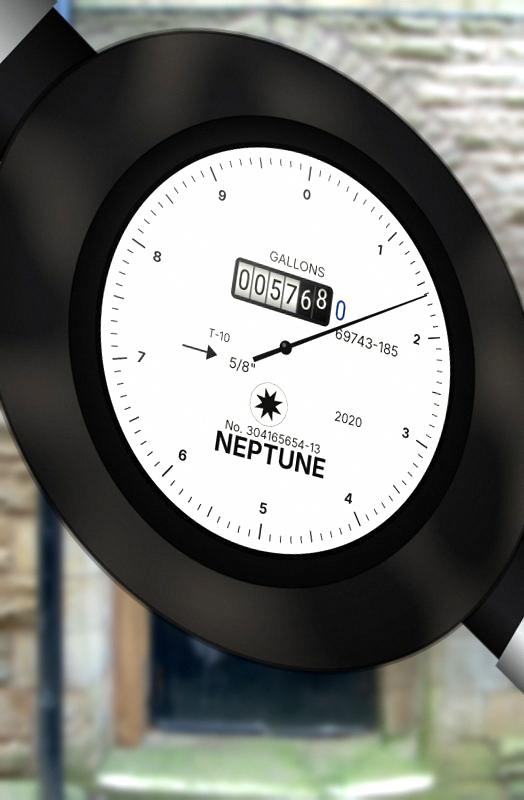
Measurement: 57681.6 gal
